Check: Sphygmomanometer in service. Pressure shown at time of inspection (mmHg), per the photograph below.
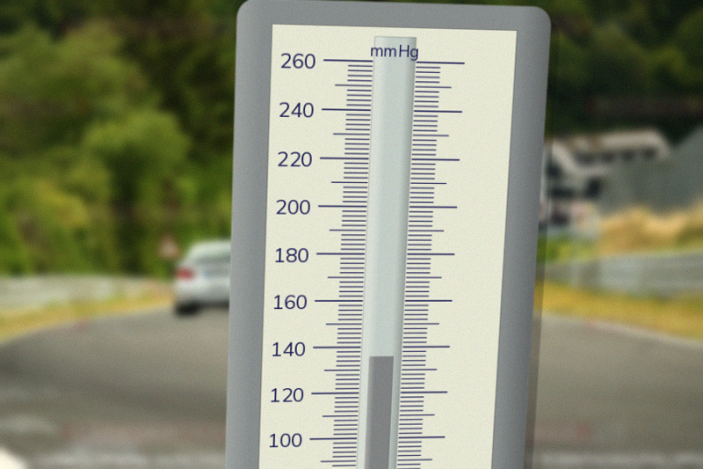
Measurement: 136 mmHg
